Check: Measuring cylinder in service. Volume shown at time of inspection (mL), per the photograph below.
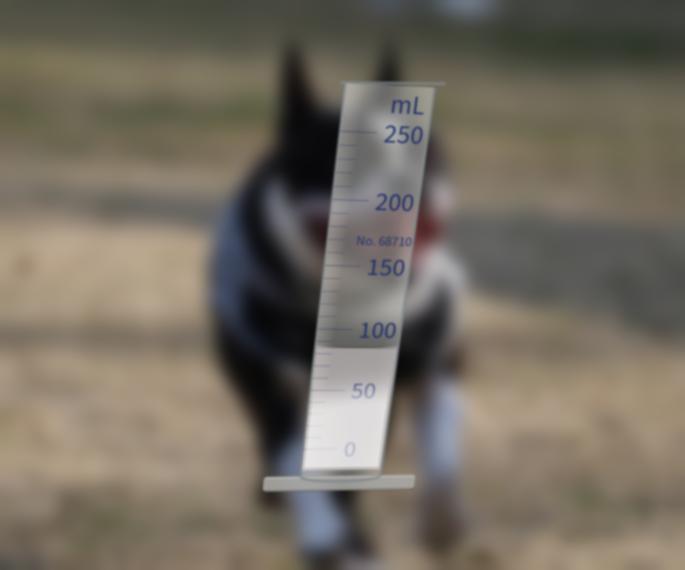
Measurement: 85 mL
